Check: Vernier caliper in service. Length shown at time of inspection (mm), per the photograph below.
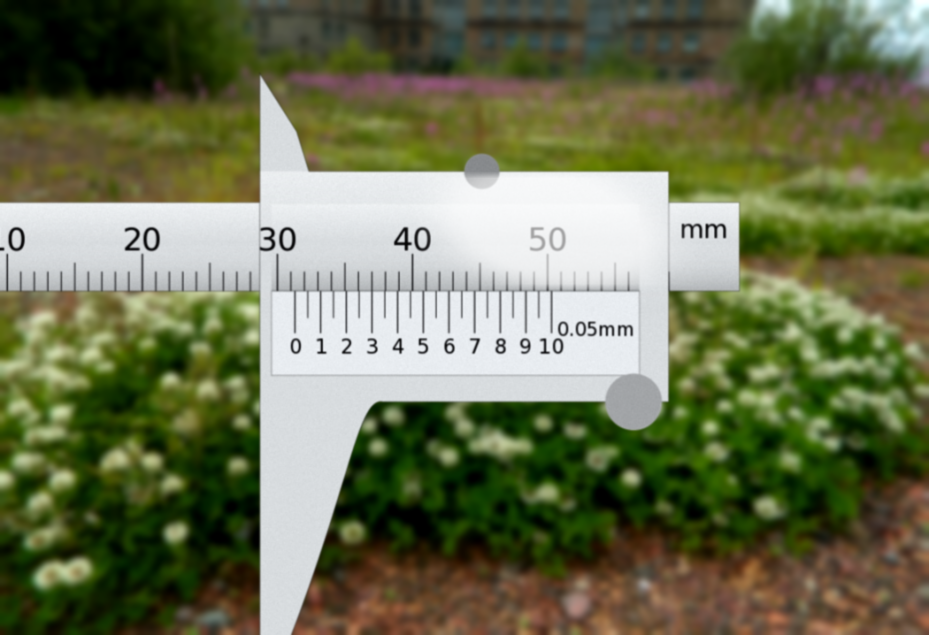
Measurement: 31.3 mm
